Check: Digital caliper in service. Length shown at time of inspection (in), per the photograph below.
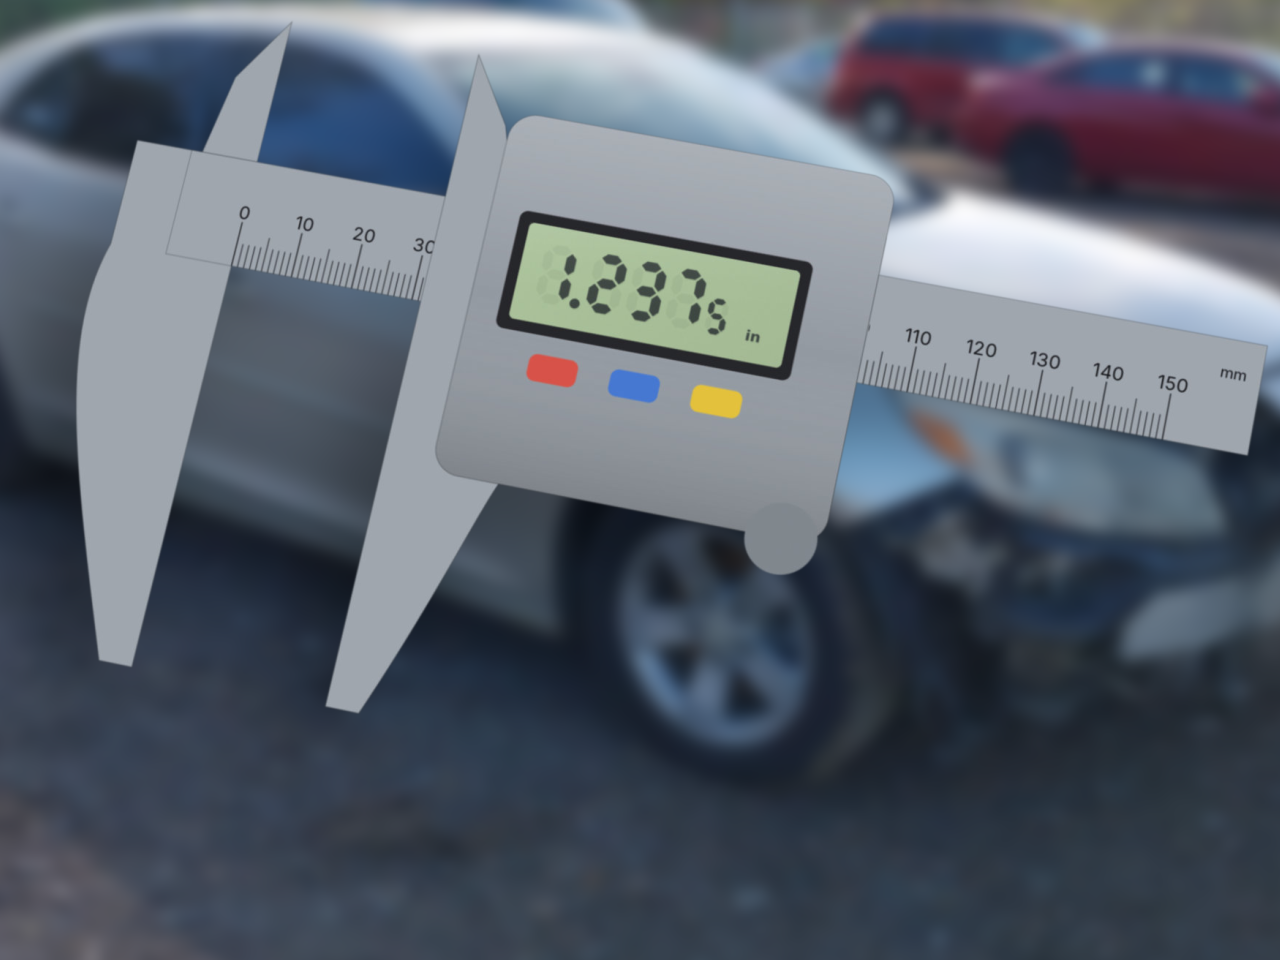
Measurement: 1.2375 in
